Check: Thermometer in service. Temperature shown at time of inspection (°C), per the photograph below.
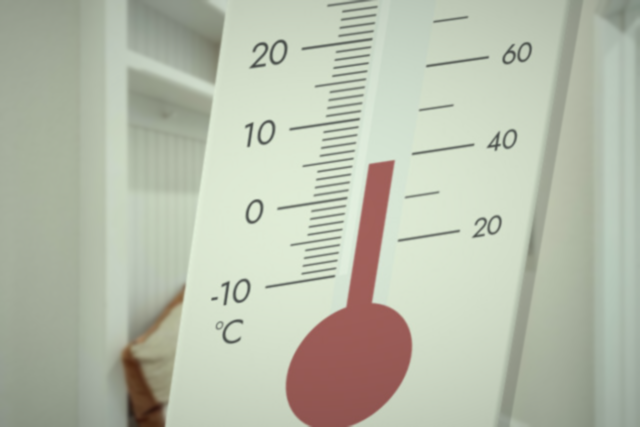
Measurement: 4 °C
